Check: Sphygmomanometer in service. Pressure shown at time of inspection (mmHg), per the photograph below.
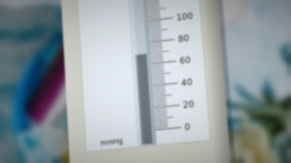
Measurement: 70 mmHg
